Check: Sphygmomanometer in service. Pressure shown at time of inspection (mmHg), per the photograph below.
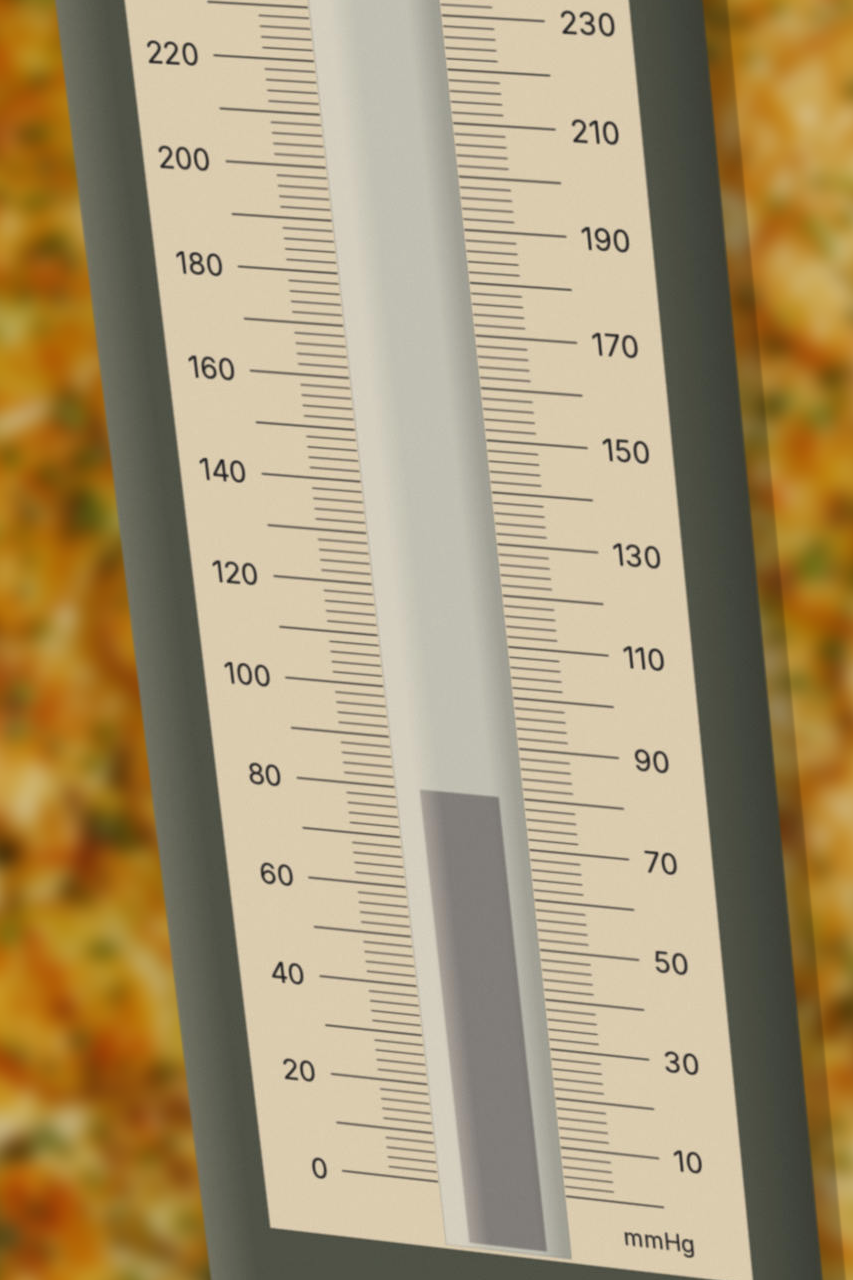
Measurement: 80 mmHg
